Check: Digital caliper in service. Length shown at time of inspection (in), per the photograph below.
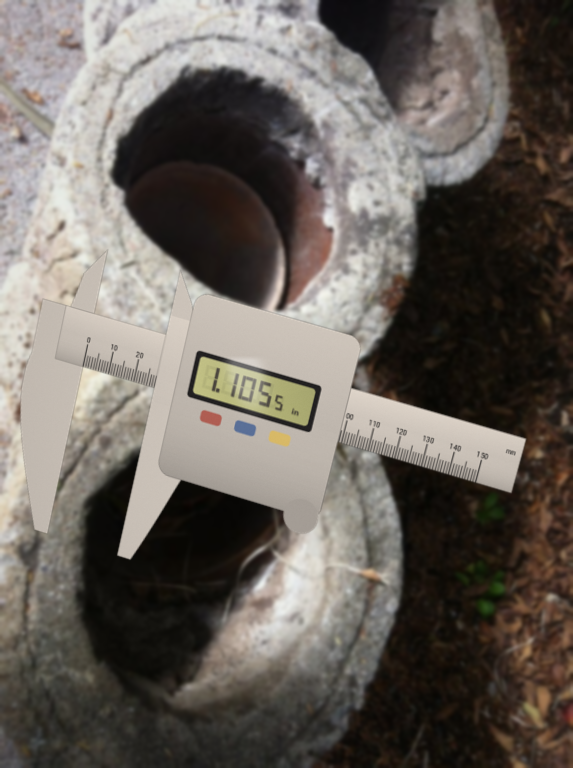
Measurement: 1.1055 in
